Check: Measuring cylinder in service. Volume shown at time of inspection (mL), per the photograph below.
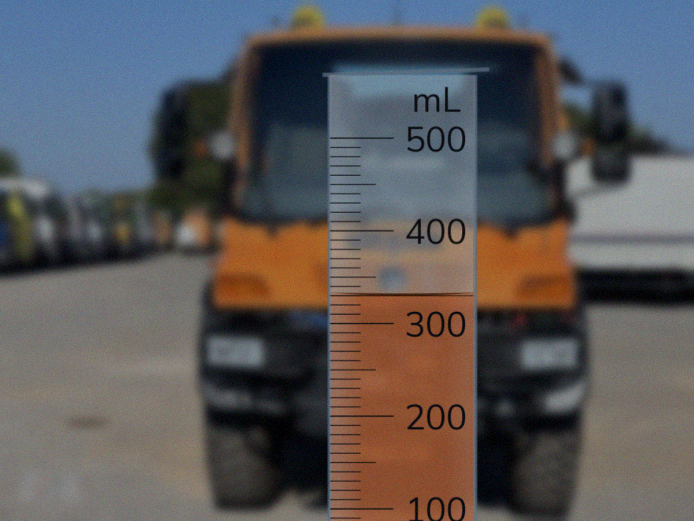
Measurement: 330 mL
